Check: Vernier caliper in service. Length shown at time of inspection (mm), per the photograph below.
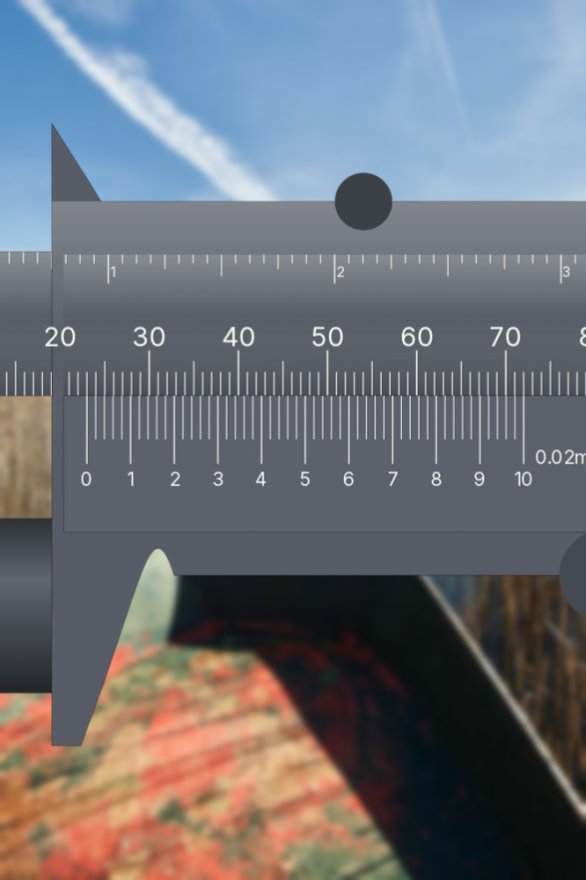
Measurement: 23.0 mm
